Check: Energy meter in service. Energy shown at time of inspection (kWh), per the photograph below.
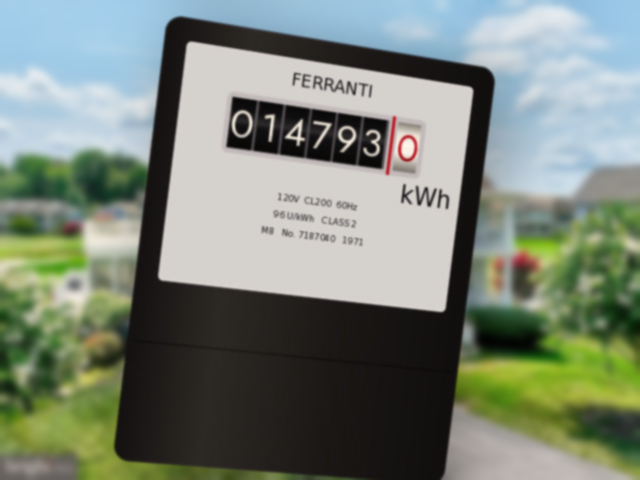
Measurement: 14793.0 kWh
